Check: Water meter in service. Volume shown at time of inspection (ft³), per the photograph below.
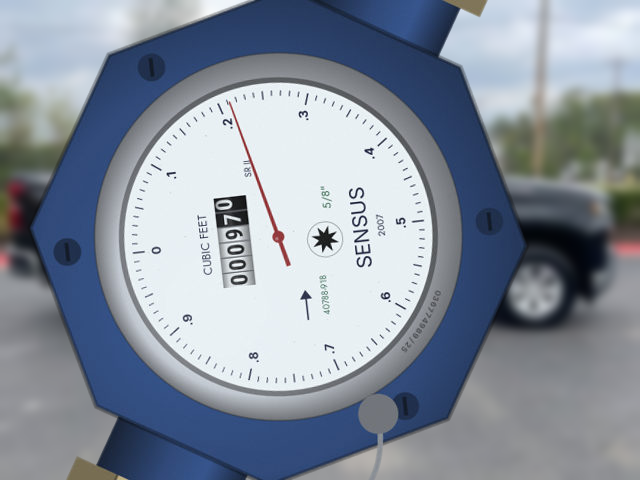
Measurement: 970.21 ft³
